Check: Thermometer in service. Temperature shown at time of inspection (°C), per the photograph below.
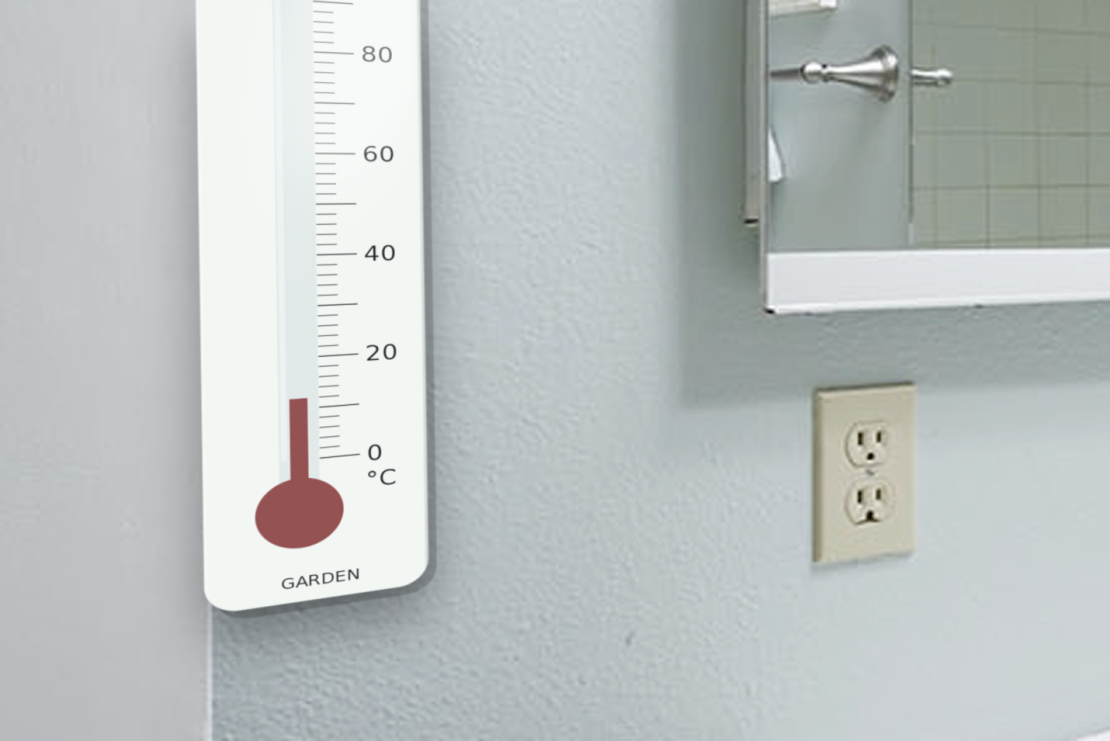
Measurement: 12 °C
